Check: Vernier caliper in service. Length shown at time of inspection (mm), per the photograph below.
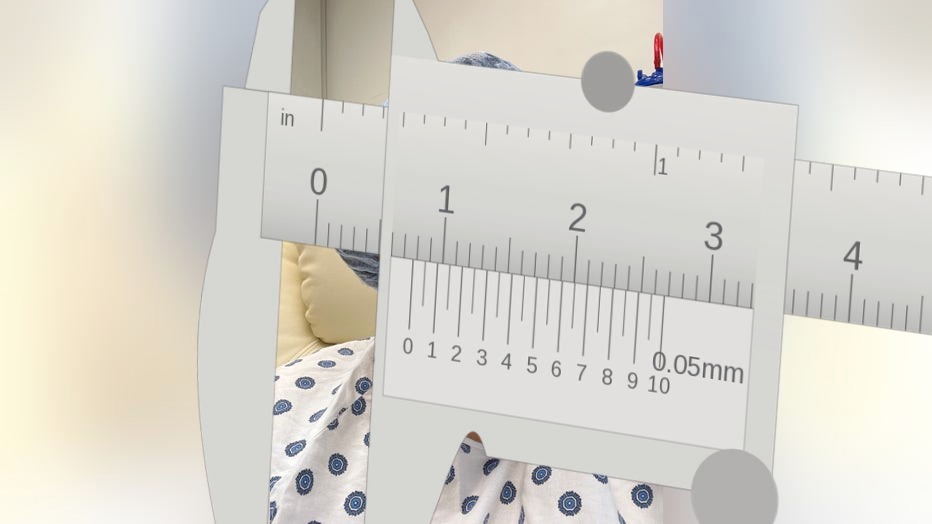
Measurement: 7.7 mm
